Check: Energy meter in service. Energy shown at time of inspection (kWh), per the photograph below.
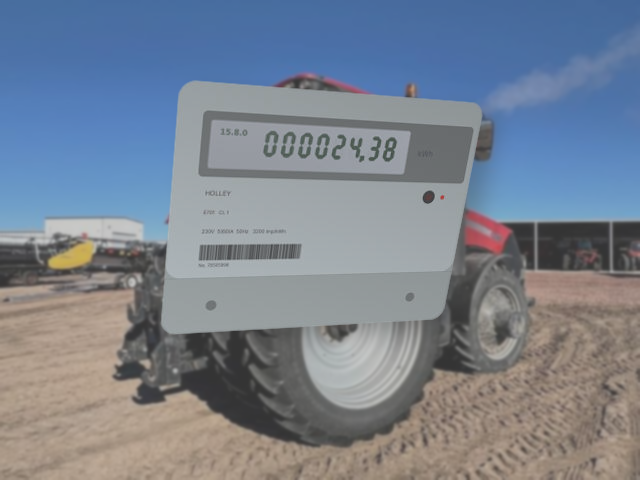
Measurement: 24.38 kWh
